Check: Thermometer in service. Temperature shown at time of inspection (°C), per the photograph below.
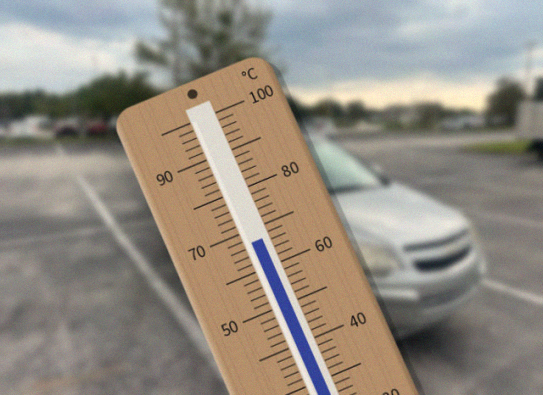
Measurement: 67 °C
